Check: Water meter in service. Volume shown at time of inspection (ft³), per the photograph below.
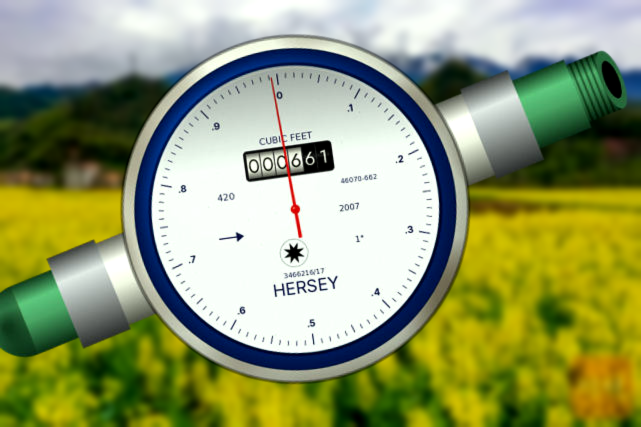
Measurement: 660.99 ft³
